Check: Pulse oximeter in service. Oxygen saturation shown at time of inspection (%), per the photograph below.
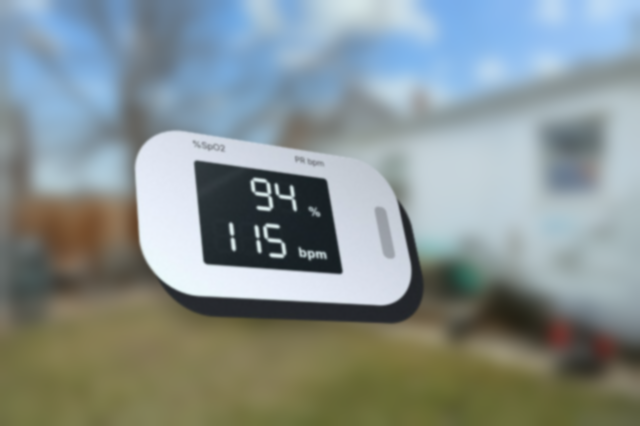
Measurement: 94 %
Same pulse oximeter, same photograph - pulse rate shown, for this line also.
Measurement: 115 bpm
